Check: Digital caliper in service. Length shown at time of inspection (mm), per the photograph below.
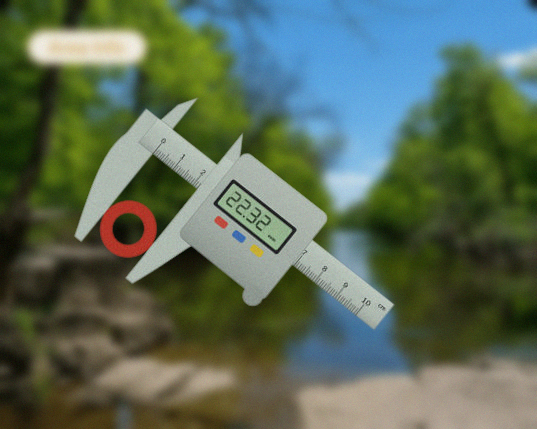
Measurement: 22.32 mm
